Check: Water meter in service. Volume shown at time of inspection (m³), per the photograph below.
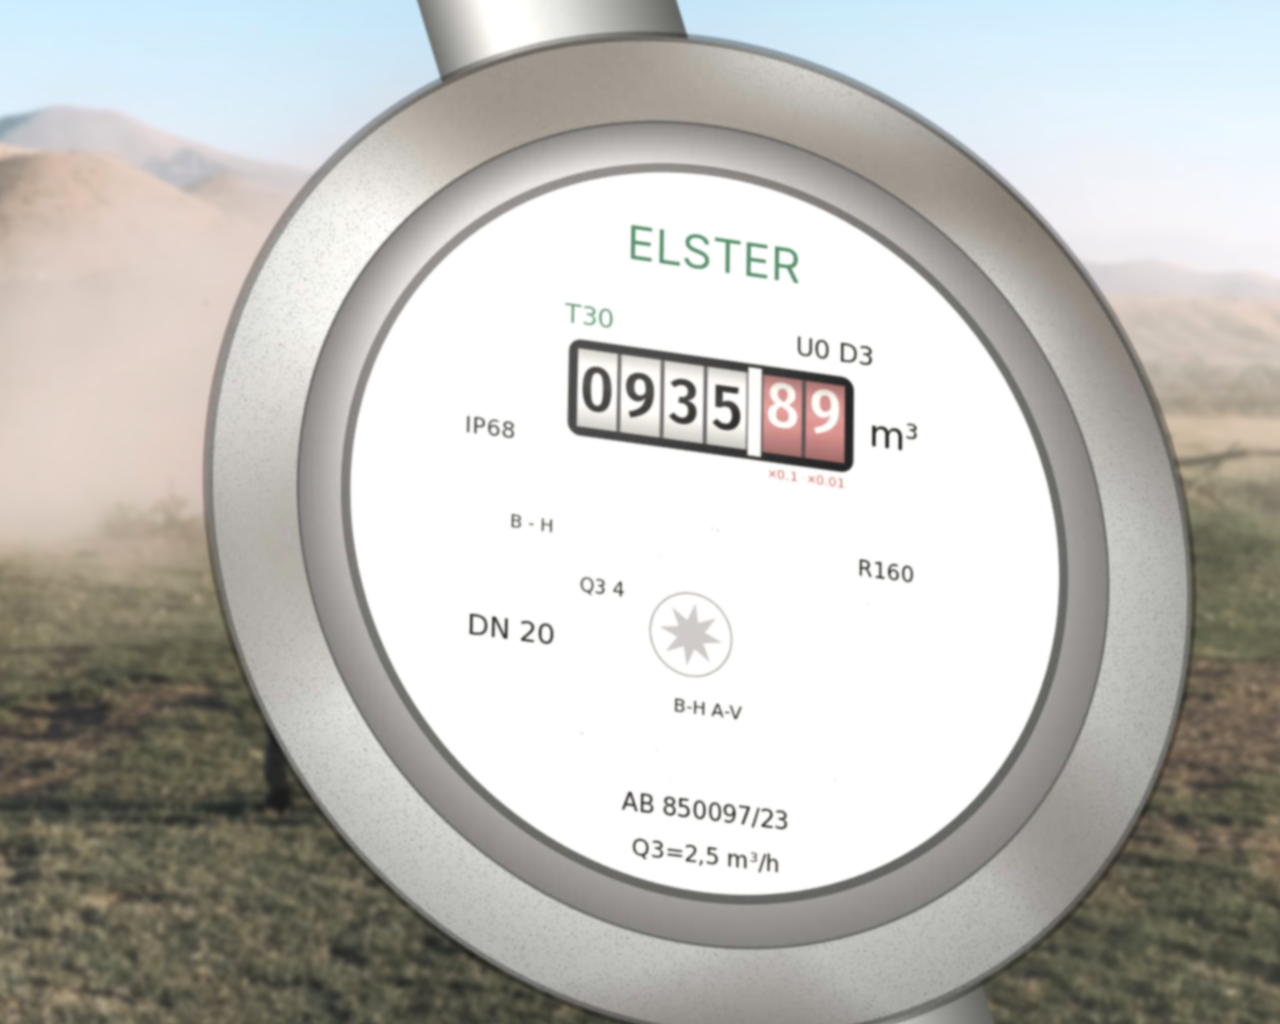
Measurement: 935.89 m³
